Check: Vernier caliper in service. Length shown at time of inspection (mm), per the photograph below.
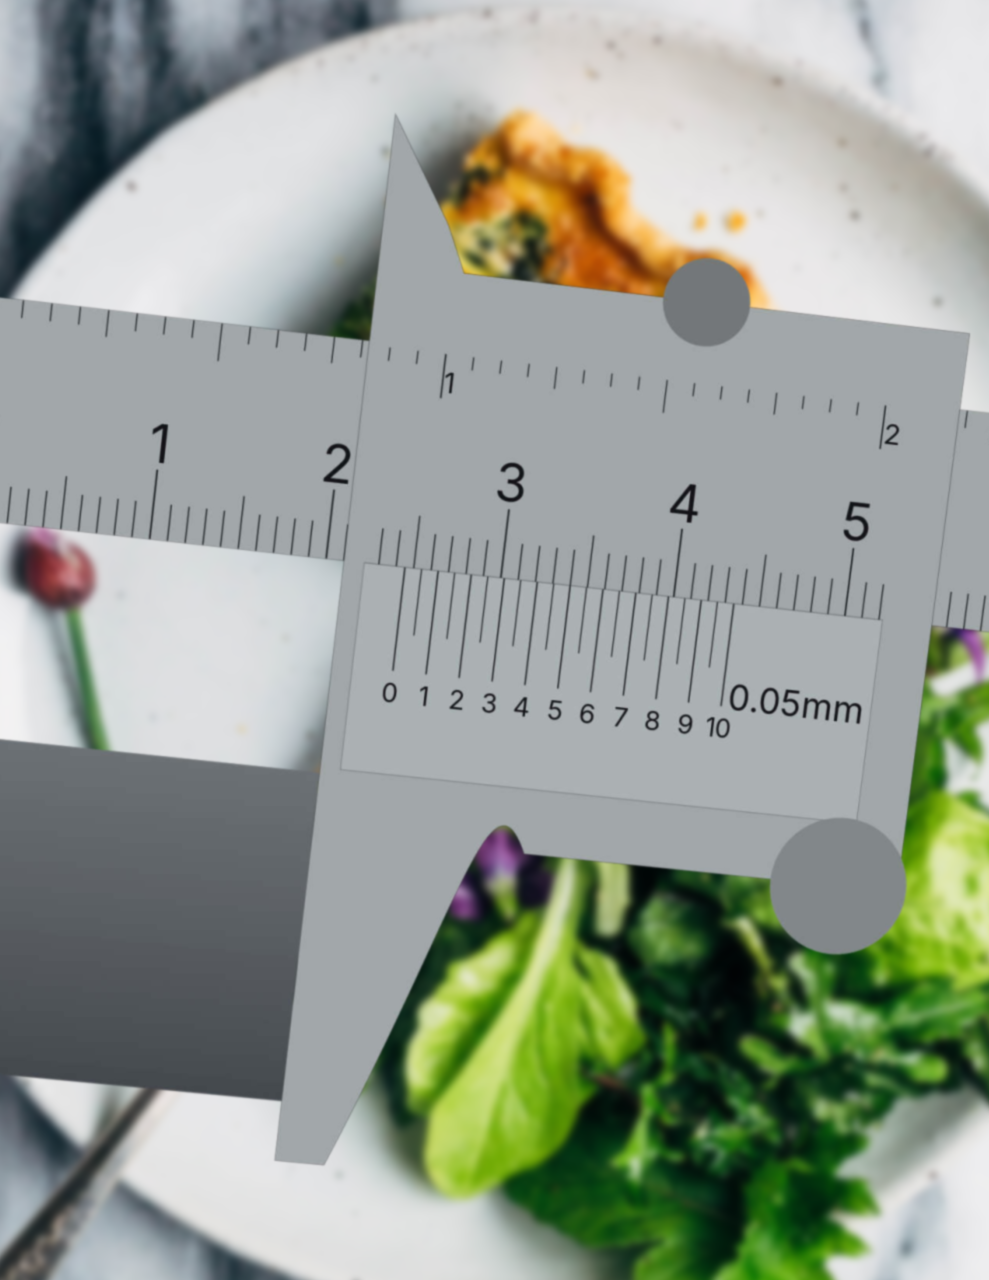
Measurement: 24.5 mm
